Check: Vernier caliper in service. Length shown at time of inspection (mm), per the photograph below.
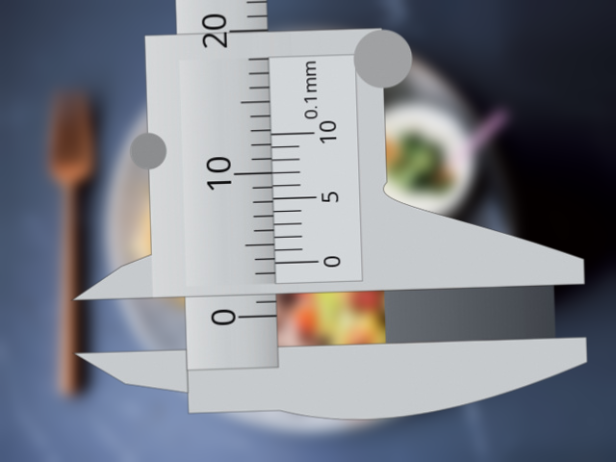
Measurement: 3.7 mm
